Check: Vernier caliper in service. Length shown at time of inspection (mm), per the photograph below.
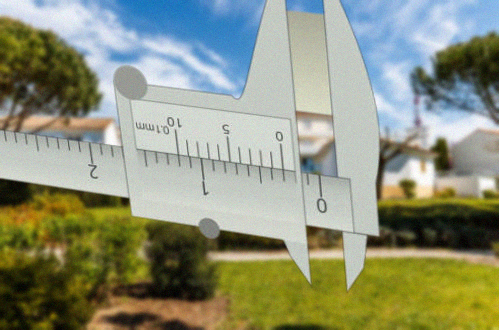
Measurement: 3.0 mm
